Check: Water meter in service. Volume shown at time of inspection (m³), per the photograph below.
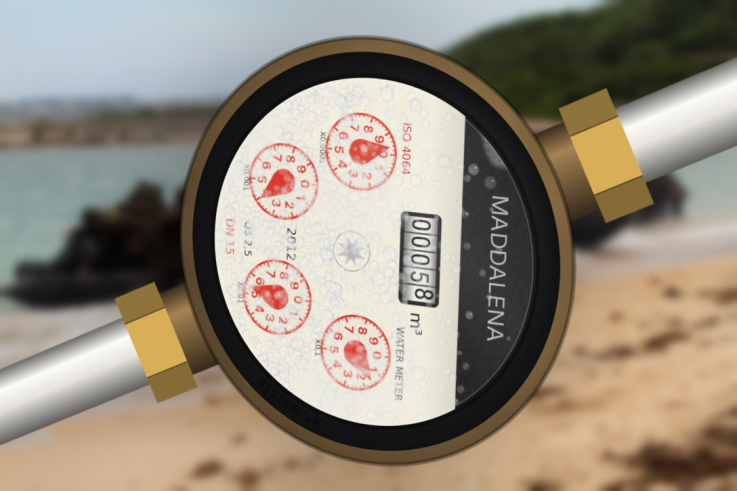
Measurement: 58.1539 m³
